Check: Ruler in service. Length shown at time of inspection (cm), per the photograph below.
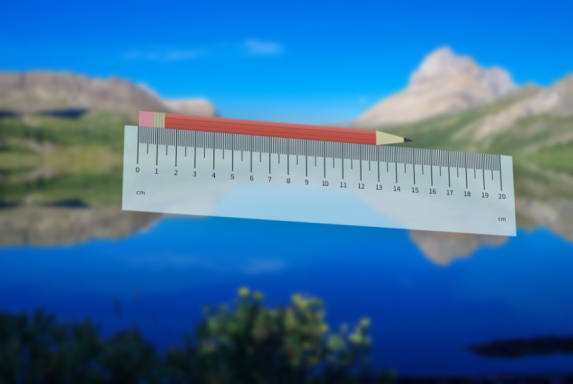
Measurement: 15 cm
